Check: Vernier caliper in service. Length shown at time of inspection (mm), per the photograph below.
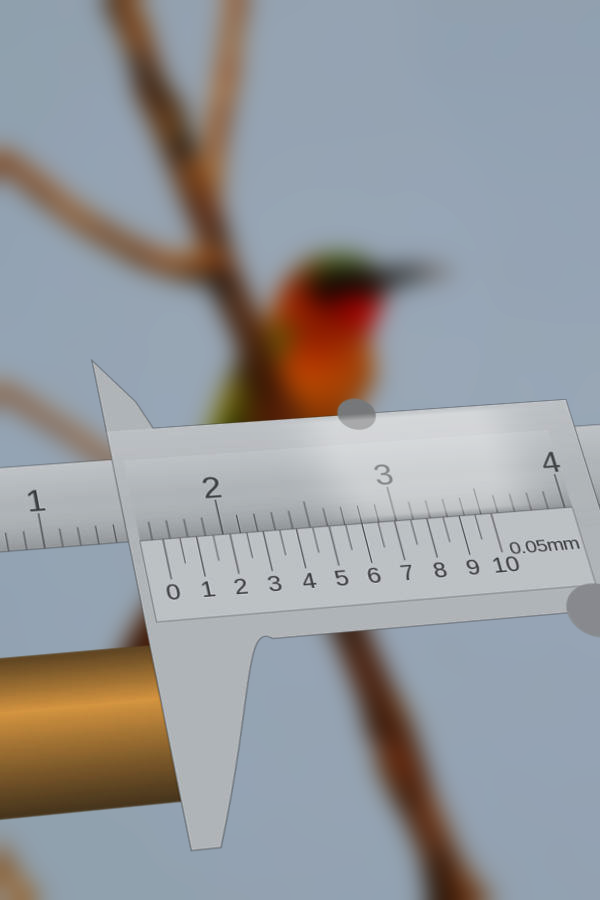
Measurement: 16.6 mm
